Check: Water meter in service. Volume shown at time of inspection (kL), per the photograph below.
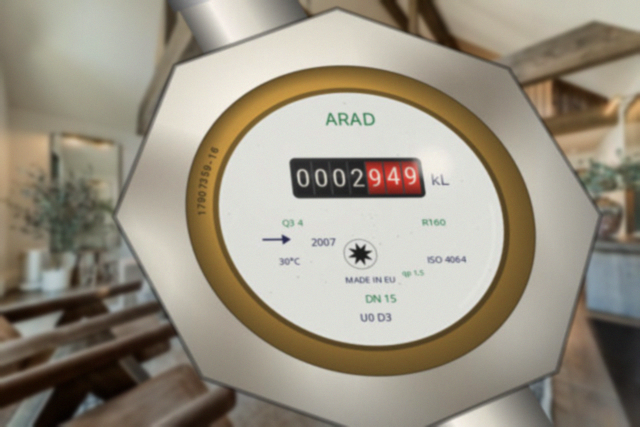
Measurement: 2.949 kL
